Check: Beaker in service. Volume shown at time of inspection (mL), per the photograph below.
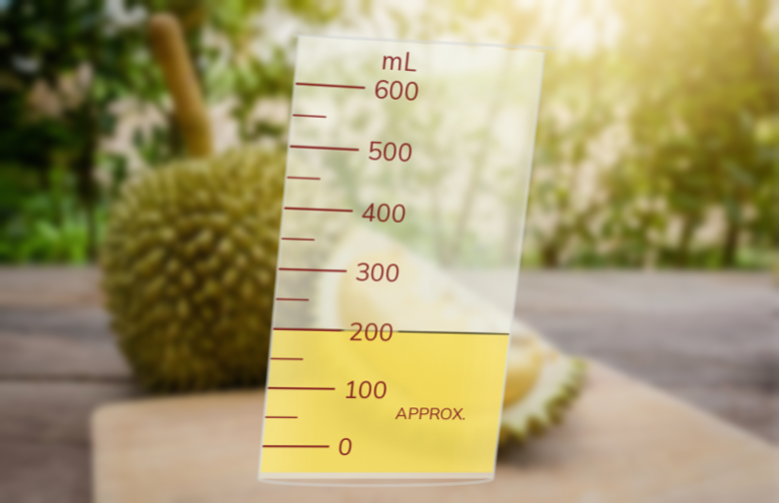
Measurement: 200 mL
